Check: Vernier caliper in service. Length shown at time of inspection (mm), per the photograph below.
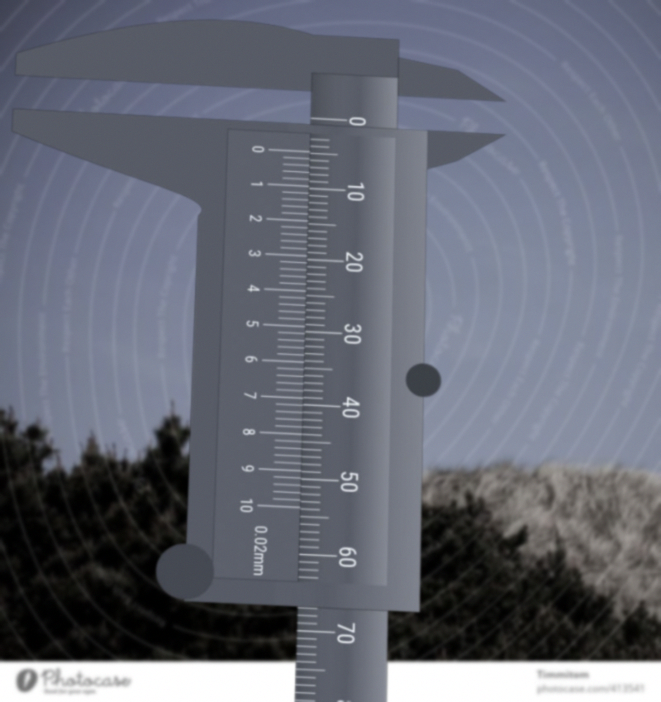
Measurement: 4.8 mm
